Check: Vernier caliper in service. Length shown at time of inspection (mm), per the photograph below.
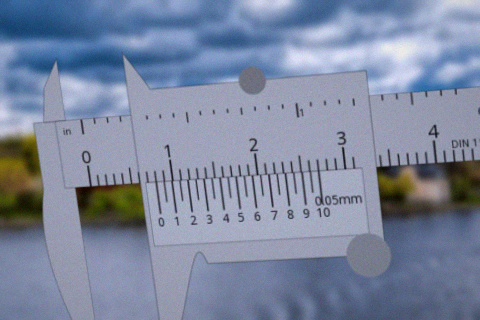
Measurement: 8.0 mm
